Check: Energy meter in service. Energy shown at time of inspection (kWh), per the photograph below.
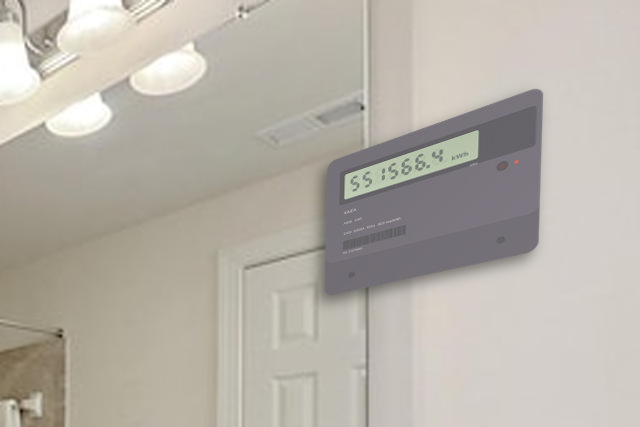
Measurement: 551566.4 kWh
